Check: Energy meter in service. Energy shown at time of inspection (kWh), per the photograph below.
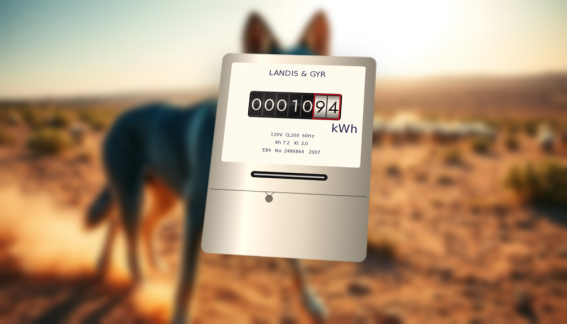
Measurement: 10.94 kWh
